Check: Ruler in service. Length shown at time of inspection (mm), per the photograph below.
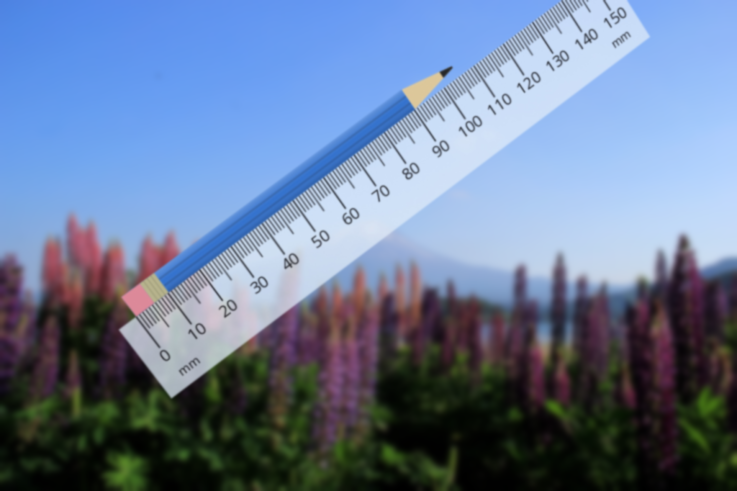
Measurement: 105 mm
